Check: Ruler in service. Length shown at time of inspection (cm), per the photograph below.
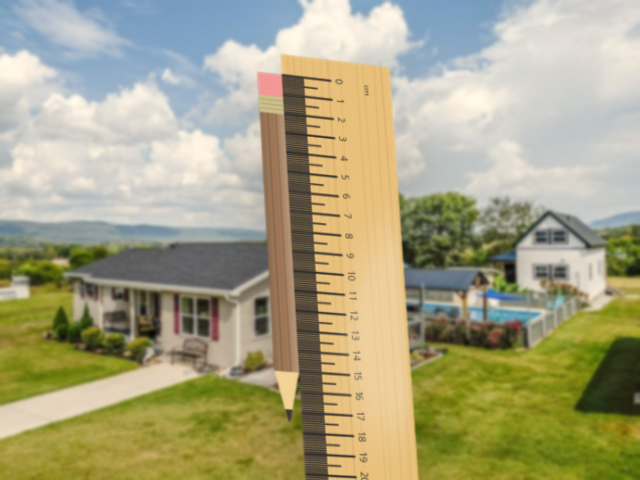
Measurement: 17.5 cm
